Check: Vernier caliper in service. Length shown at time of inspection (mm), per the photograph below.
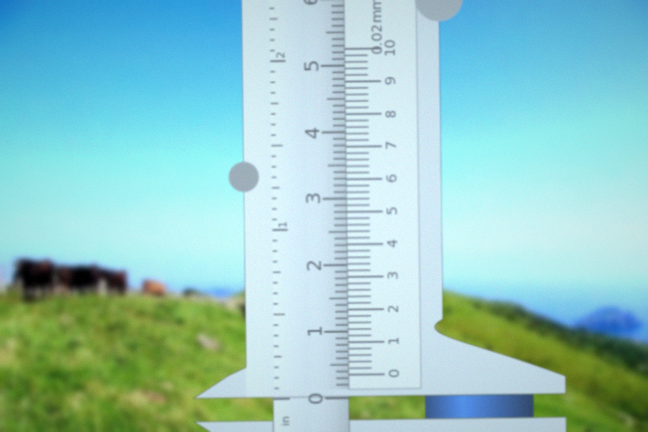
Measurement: 3.5 mm
